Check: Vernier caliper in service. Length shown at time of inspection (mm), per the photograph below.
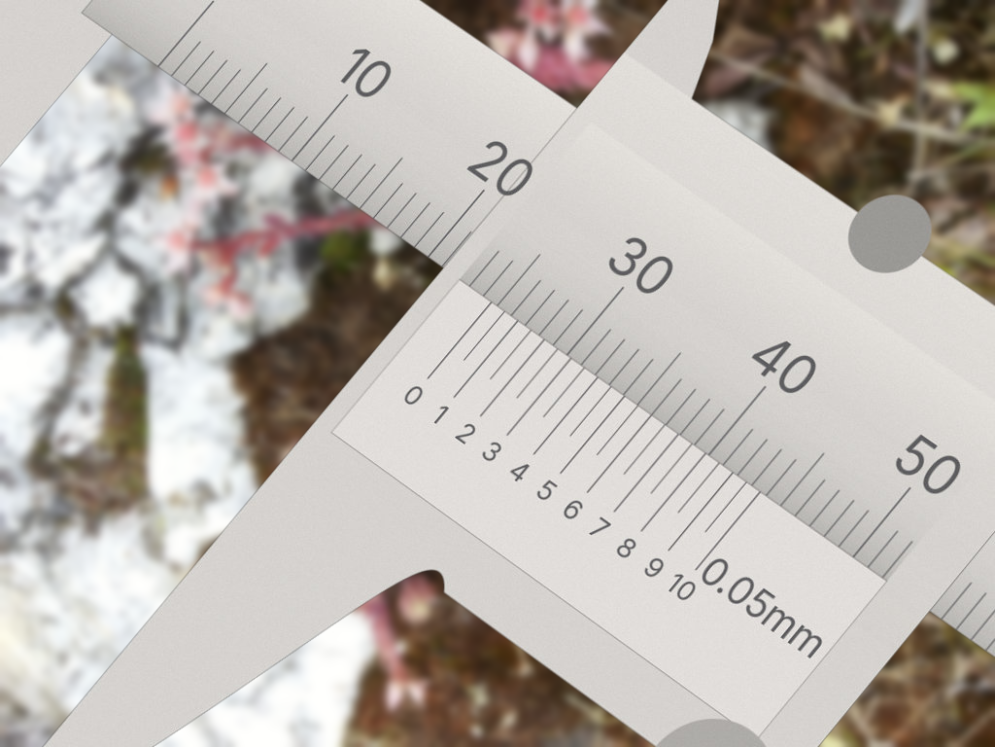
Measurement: 24.6 mm
